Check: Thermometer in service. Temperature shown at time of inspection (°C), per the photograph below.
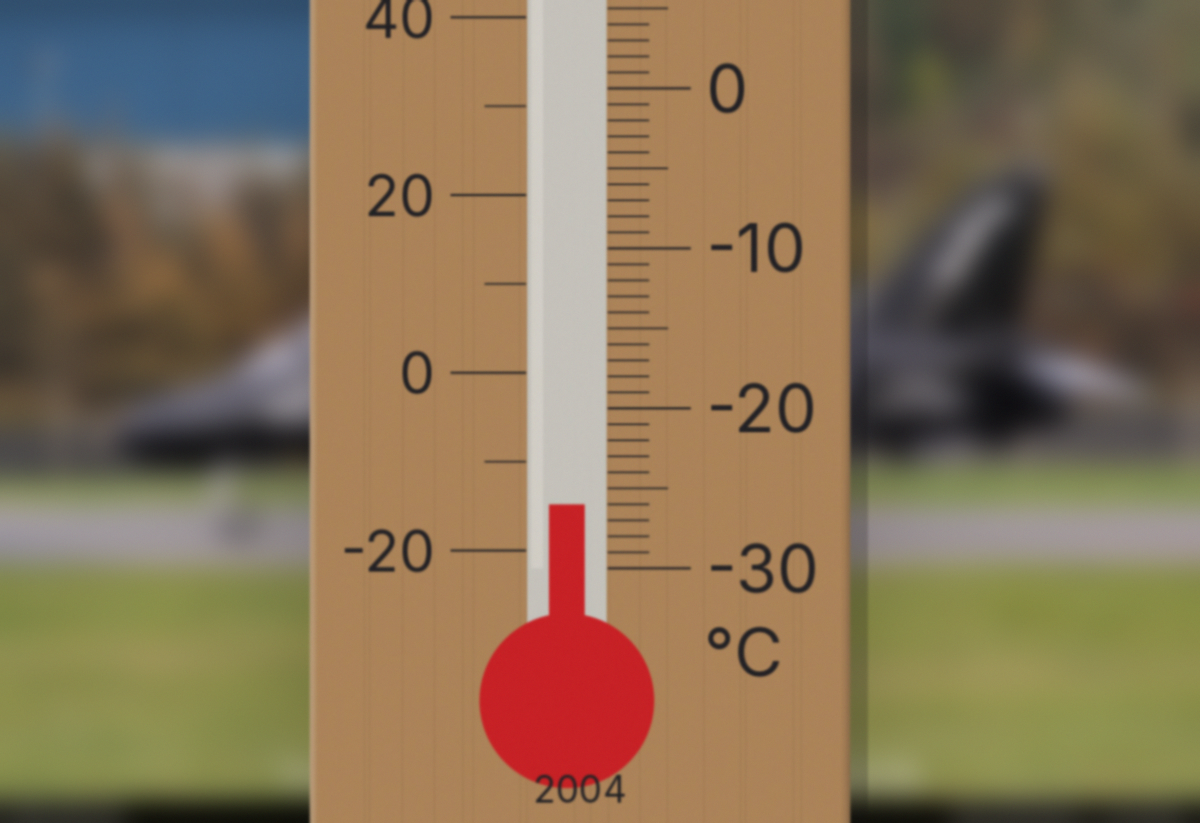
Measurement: -26 °C
